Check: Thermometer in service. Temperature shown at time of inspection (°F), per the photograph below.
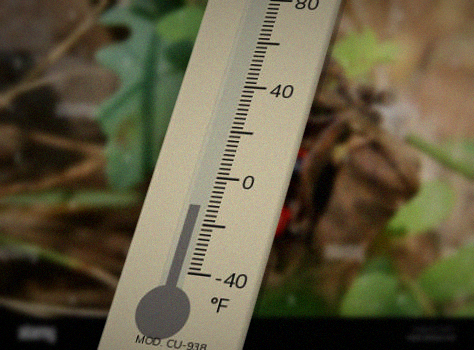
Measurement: -12 °F
